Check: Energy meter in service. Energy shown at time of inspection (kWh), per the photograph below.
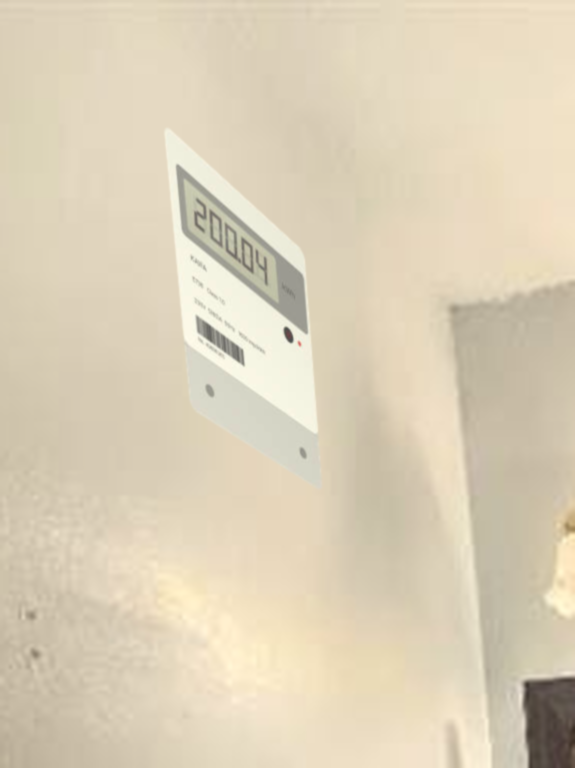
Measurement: 200.04 kWh
